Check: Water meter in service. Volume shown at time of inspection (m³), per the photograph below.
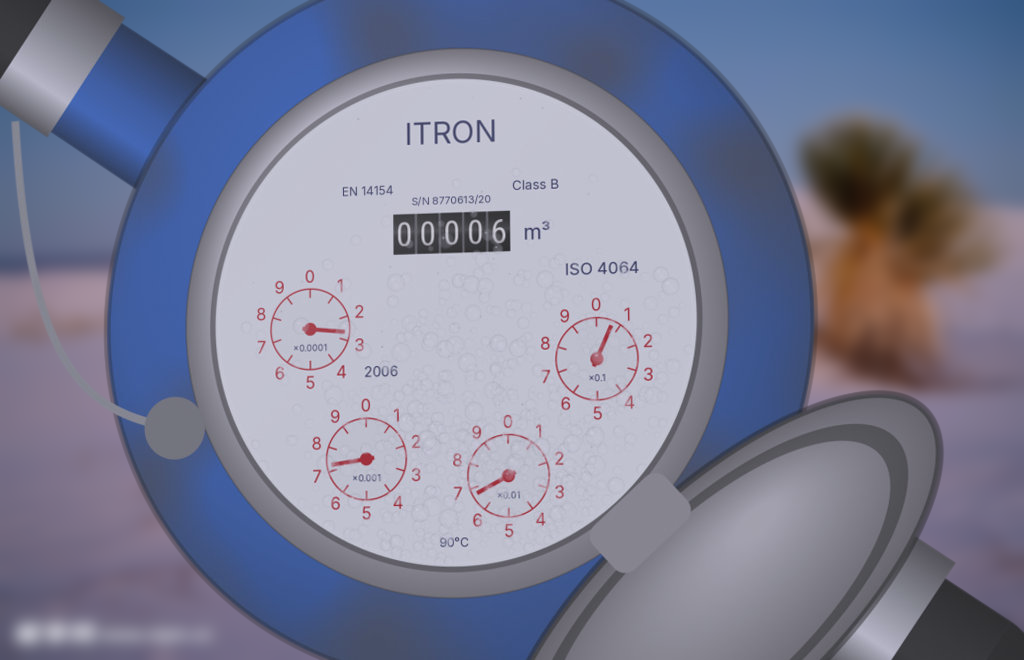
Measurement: 6.0672 m³
